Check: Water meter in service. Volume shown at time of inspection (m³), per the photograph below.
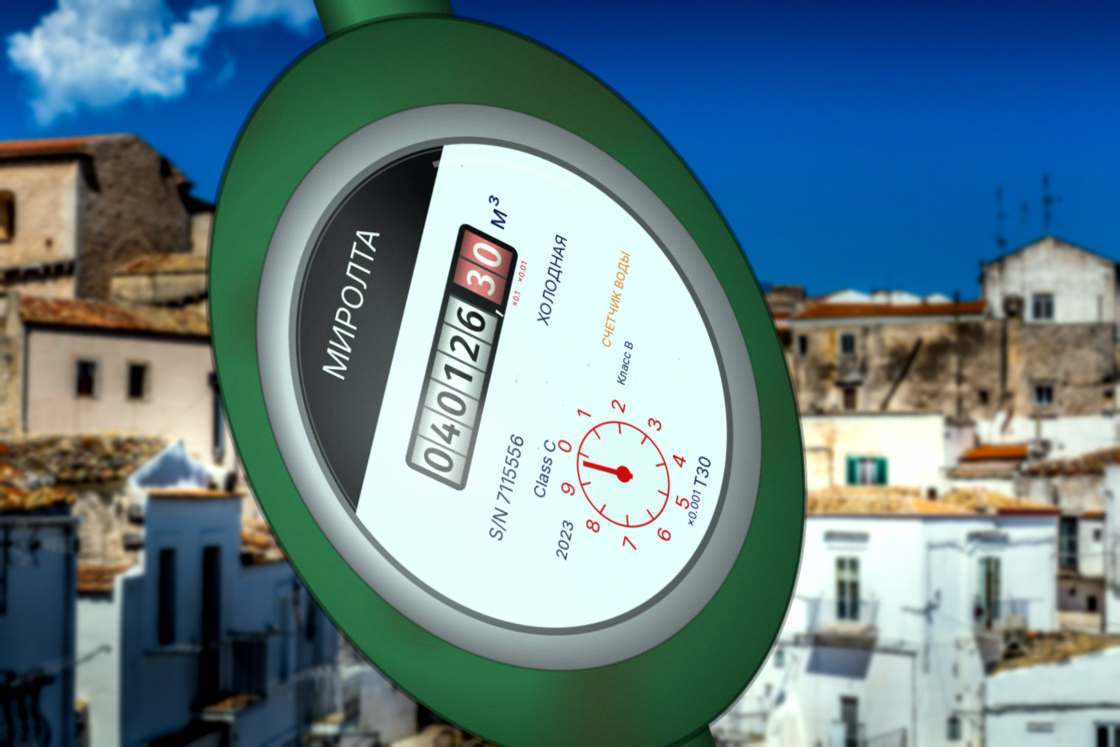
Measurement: 40126.299 m³
